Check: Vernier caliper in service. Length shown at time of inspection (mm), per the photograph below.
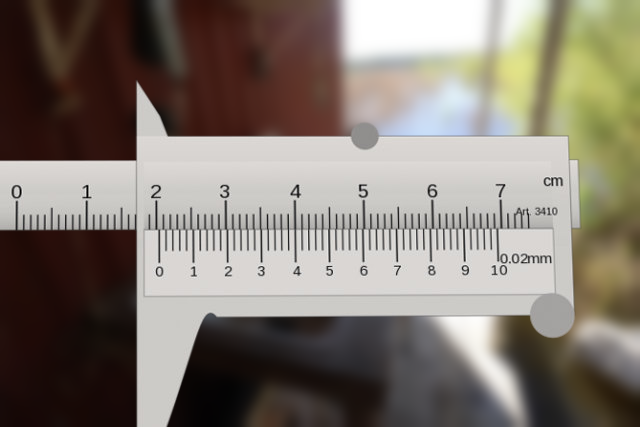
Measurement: 20.4 mm
